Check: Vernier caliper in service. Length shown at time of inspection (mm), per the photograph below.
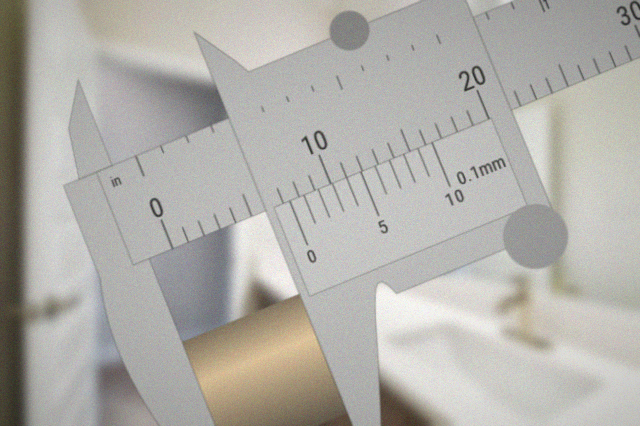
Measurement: 7.4 mm
